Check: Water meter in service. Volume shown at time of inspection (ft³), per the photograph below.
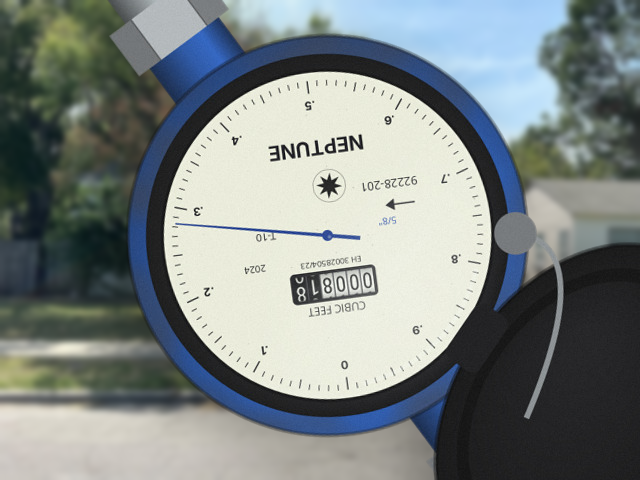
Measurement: 818.28 ft³
